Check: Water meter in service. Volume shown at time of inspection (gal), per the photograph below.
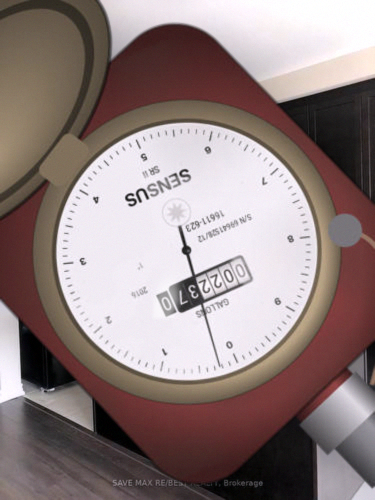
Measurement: 22370.2 gal
